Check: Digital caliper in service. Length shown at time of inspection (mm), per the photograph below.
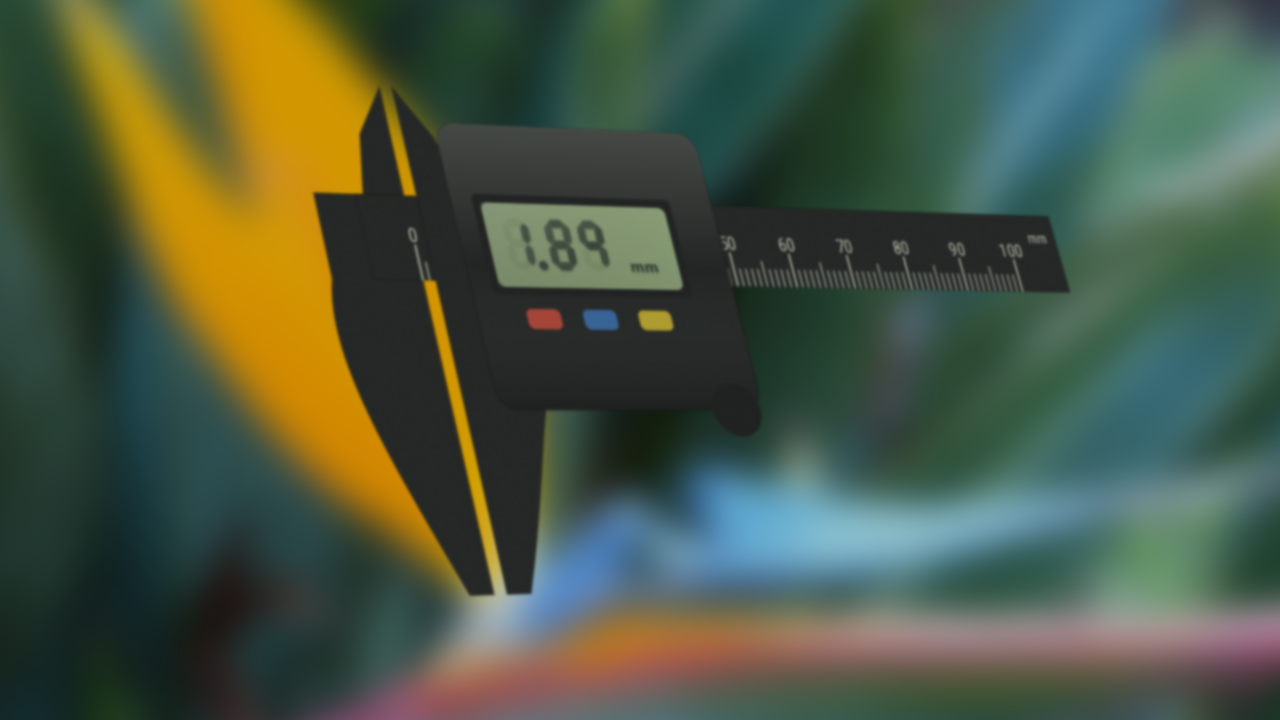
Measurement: 1.89 mm
